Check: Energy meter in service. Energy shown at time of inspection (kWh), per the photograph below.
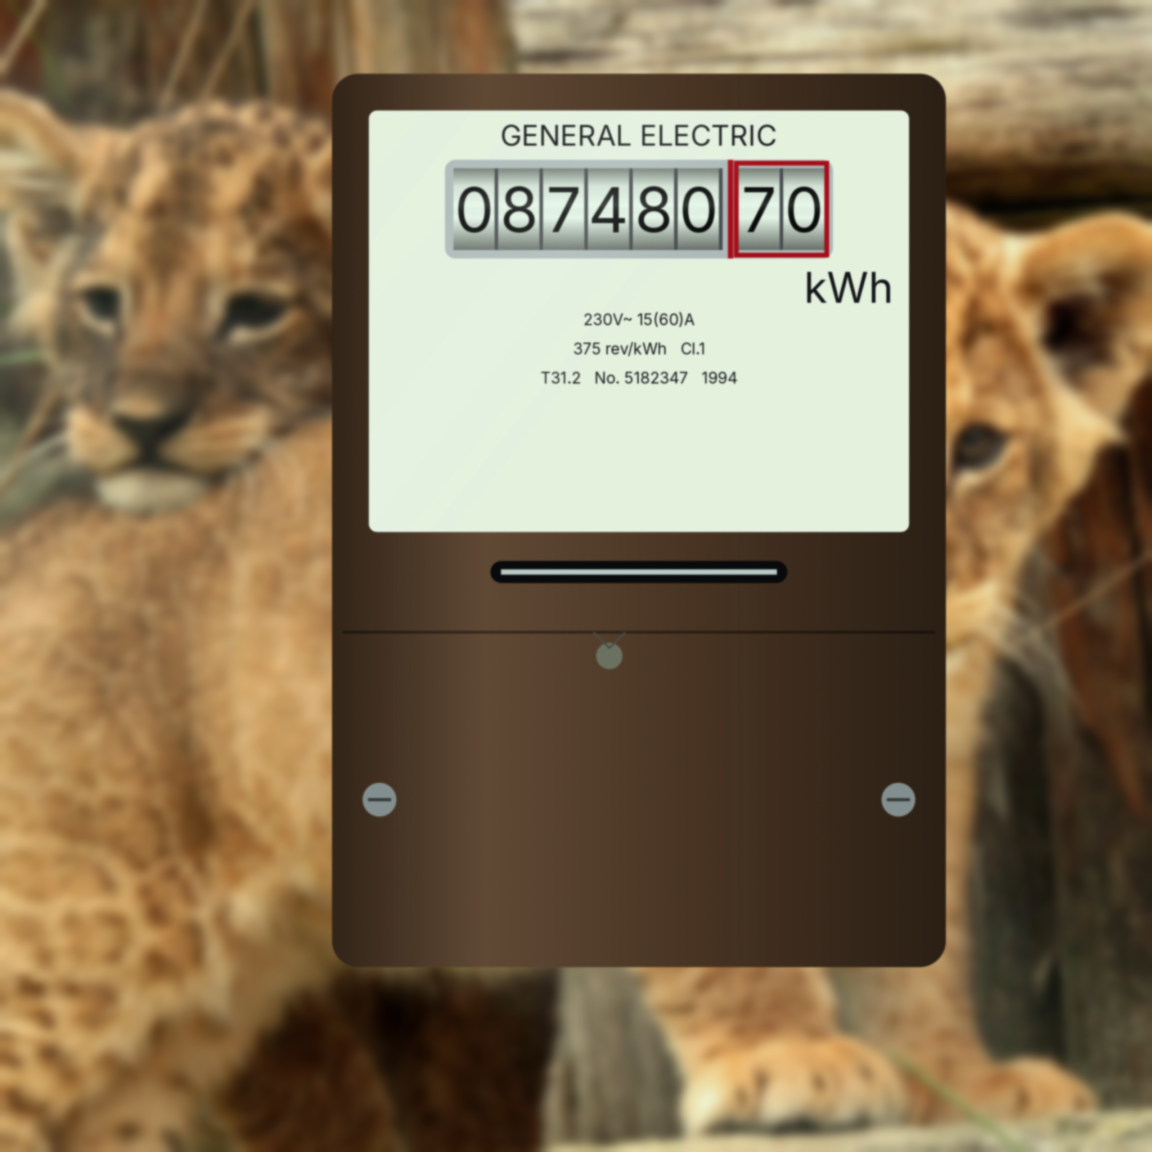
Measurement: 87480.70 kWh
